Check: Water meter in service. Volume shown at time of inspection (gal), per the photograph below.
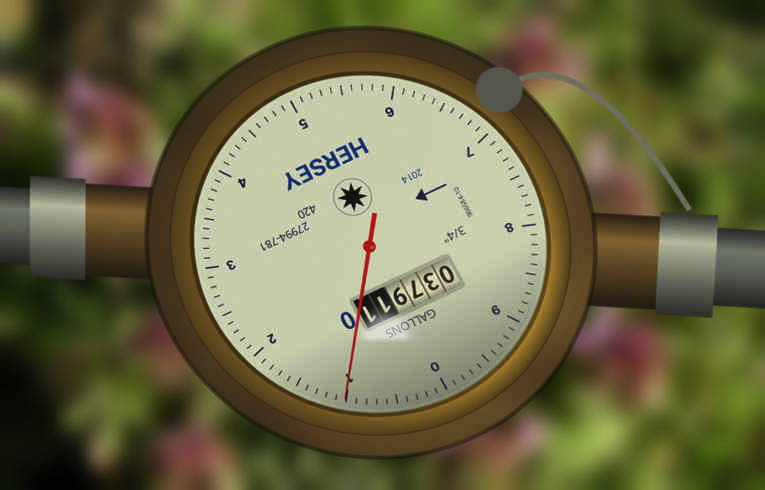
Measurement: 379111.0 gal
